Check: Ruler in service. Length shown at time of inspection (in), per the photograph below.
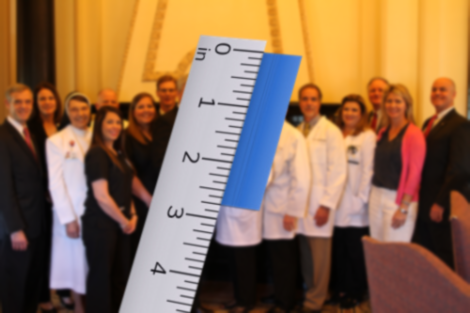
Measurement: 2.75 in
